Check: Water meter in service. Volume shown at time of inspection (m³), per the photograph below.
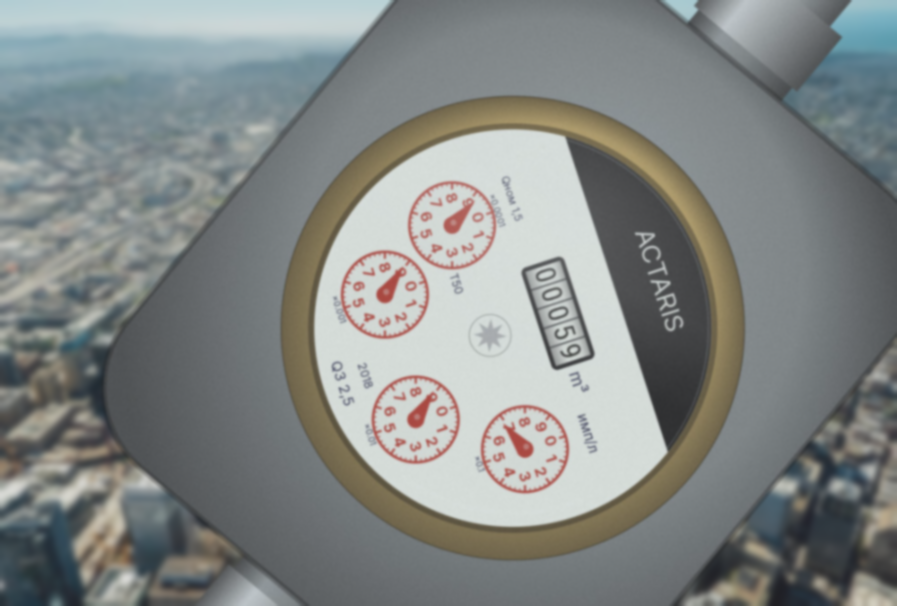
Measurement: 59.6889 m³
